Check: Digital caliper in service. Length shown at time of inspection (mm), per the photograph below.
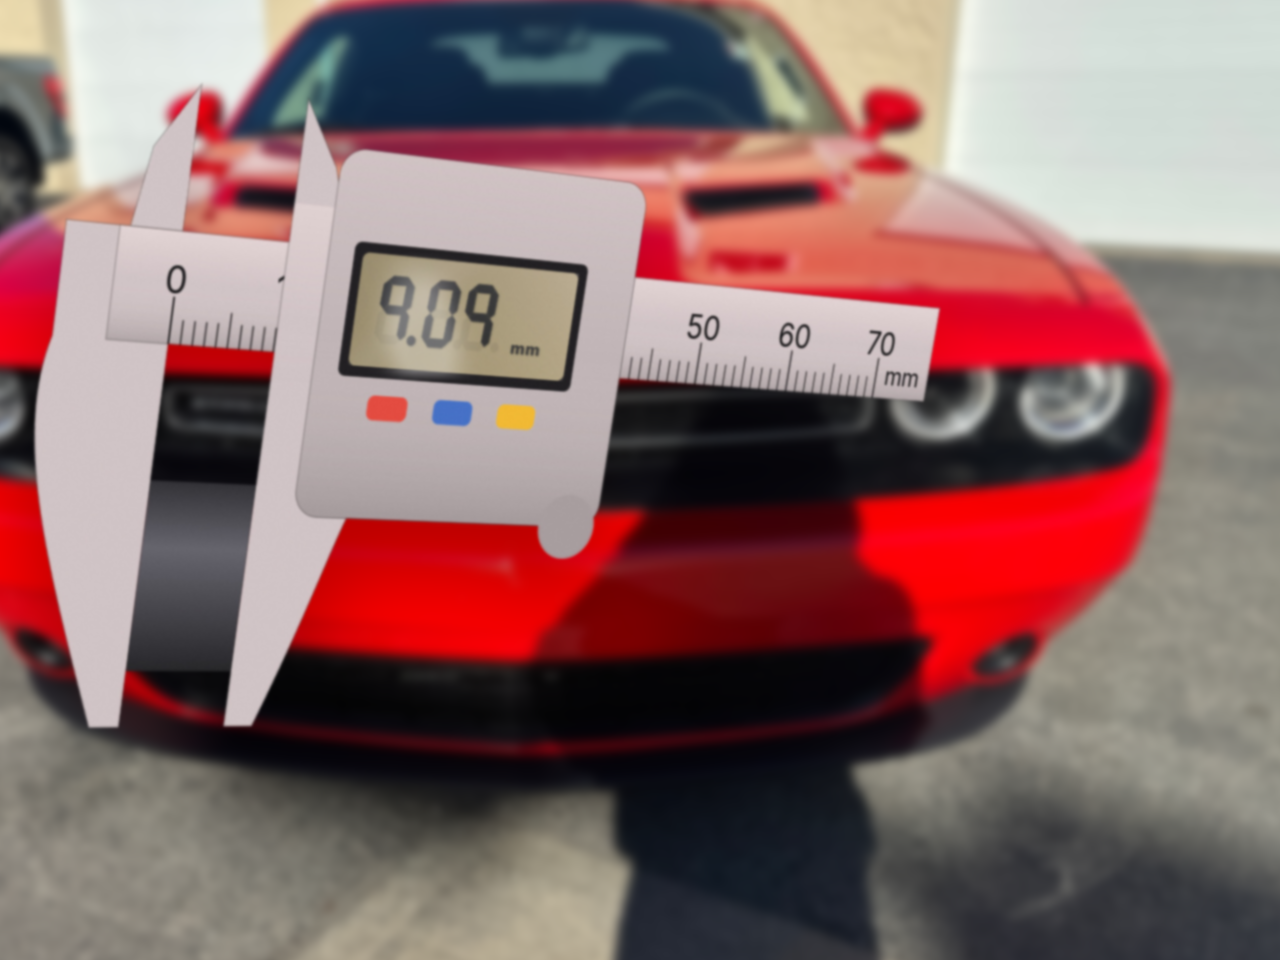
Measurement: 9.09 mm
